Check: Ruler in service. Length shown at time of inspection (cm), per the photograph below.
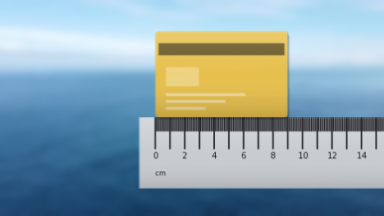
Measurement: 9 cm
